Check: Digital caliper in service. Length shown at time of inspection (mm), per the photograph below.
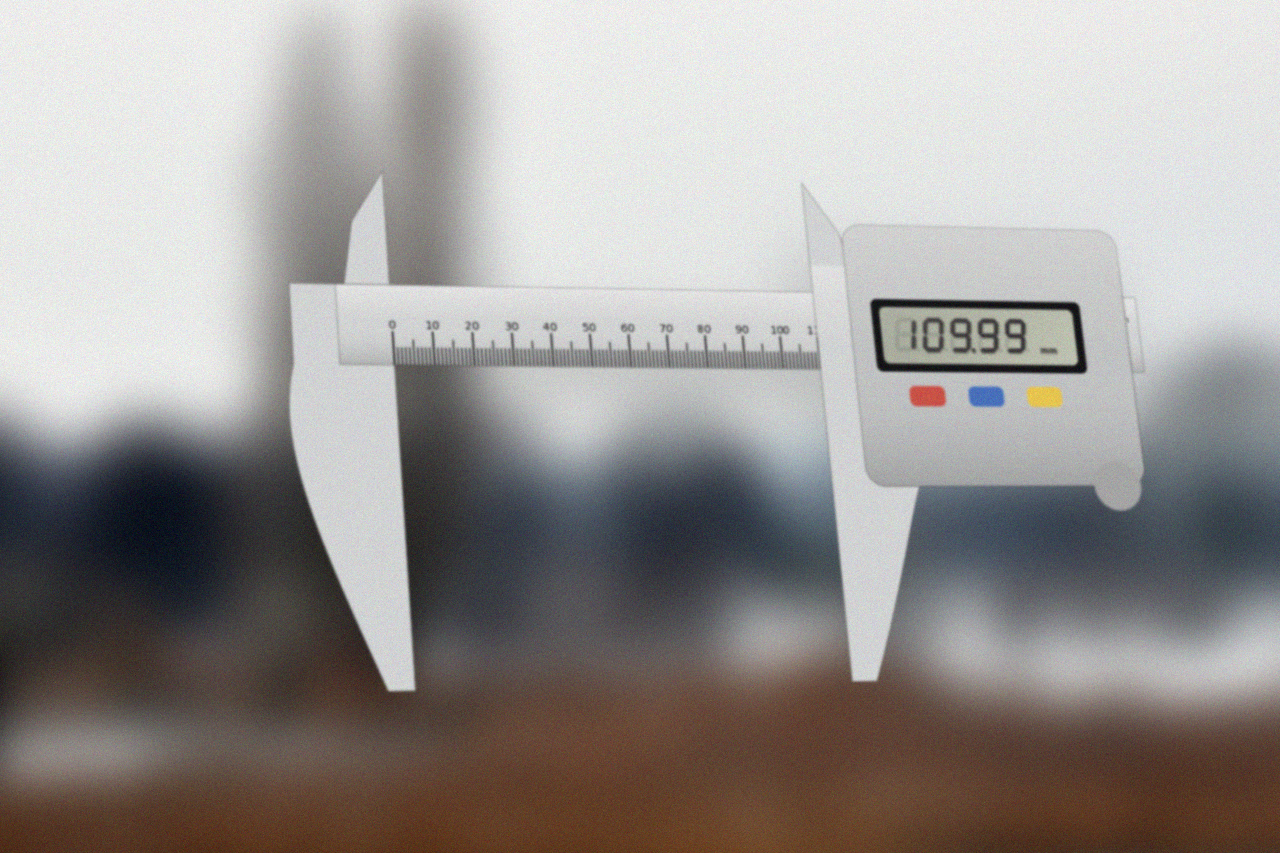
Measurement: 109.99 mm
